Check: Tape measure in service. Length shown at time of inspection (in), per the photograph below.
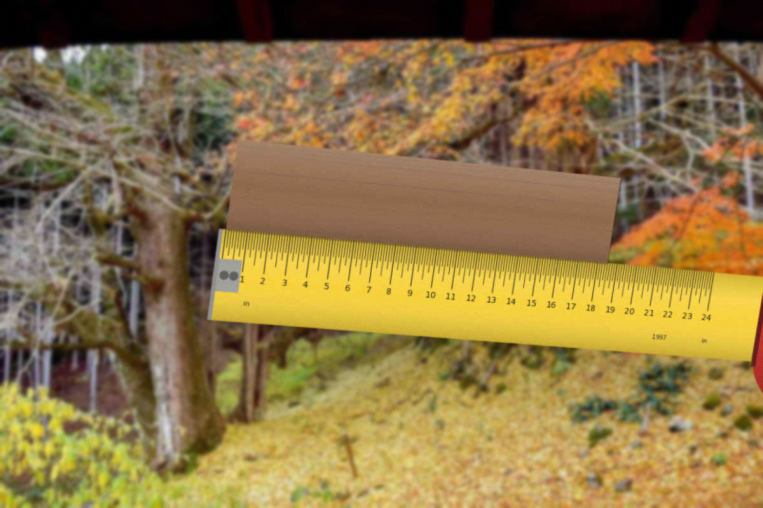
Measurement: 18.5 in
